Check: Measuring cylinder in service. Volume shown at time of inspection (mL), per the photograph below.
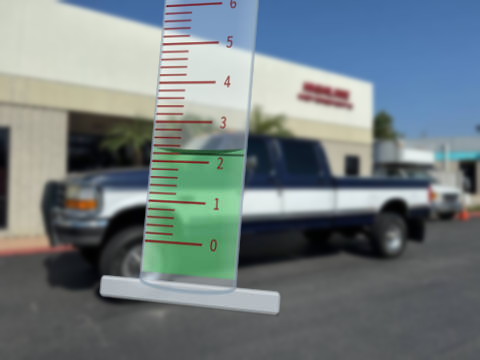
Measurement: 2.2 mL
